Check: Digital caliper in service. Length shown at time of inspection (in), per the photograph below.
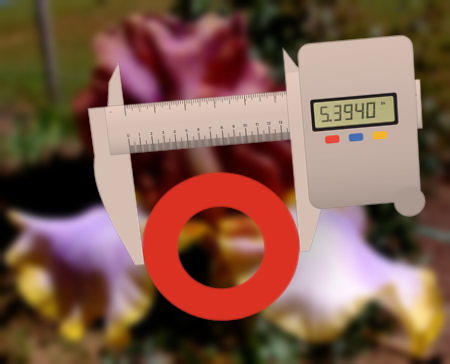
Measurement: 5.3940 in
